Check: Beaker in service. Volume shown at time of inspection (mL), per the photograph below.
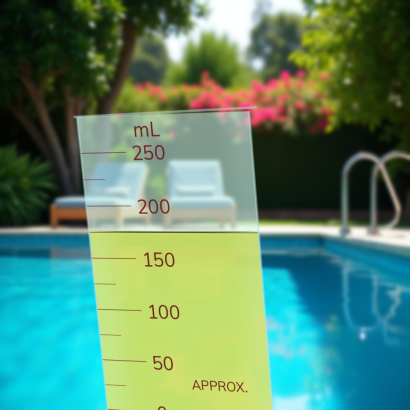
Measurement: 175 mL
